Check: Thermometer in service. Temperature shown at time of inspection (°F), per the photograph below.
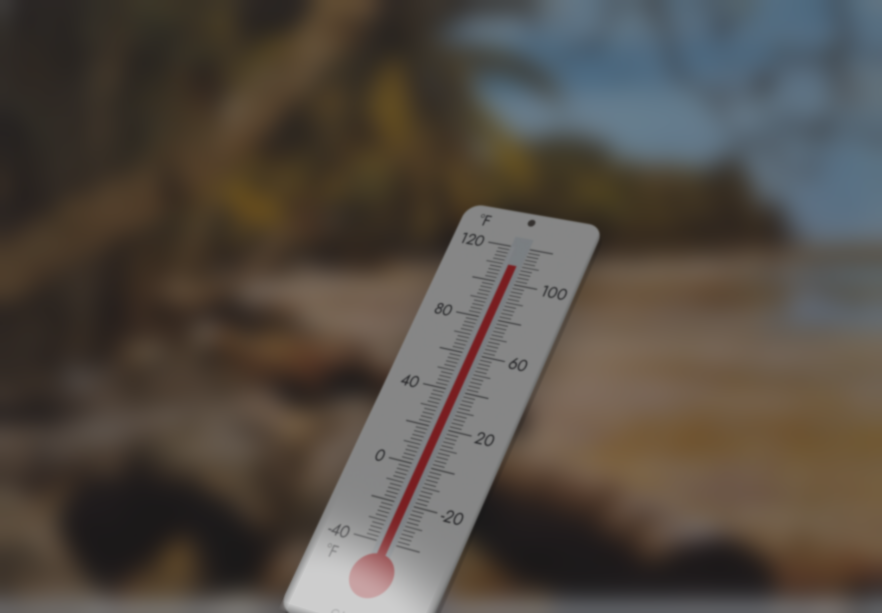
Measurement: 110 °F
